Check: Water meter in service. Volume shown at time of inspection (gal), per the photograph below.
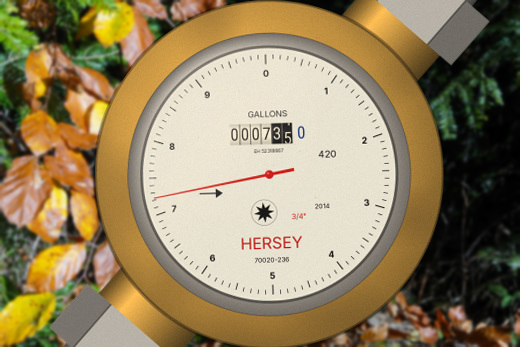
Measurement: 7347.2 gal
